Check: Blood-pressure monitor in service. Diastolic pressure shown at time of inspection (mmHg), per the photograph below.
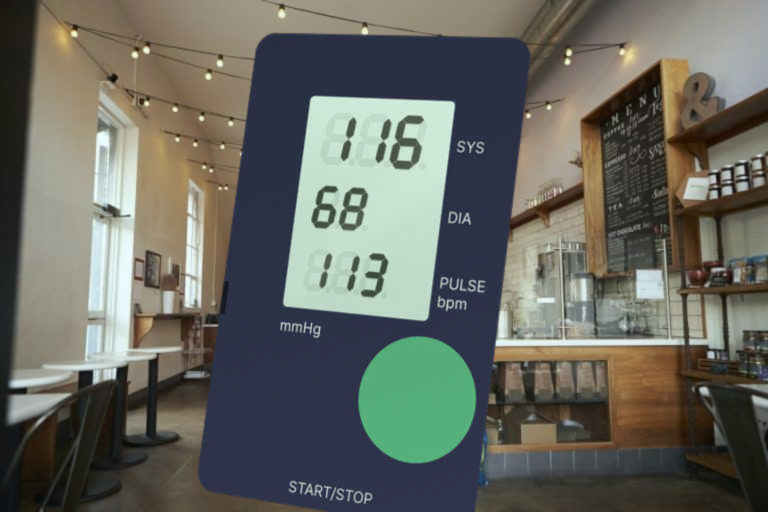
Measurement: 68 mmHg
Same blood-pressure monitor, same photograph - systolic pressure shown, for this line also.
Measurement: 116 mmHg
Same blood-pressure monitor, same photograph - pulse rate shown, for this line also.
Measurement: 113 bpm
